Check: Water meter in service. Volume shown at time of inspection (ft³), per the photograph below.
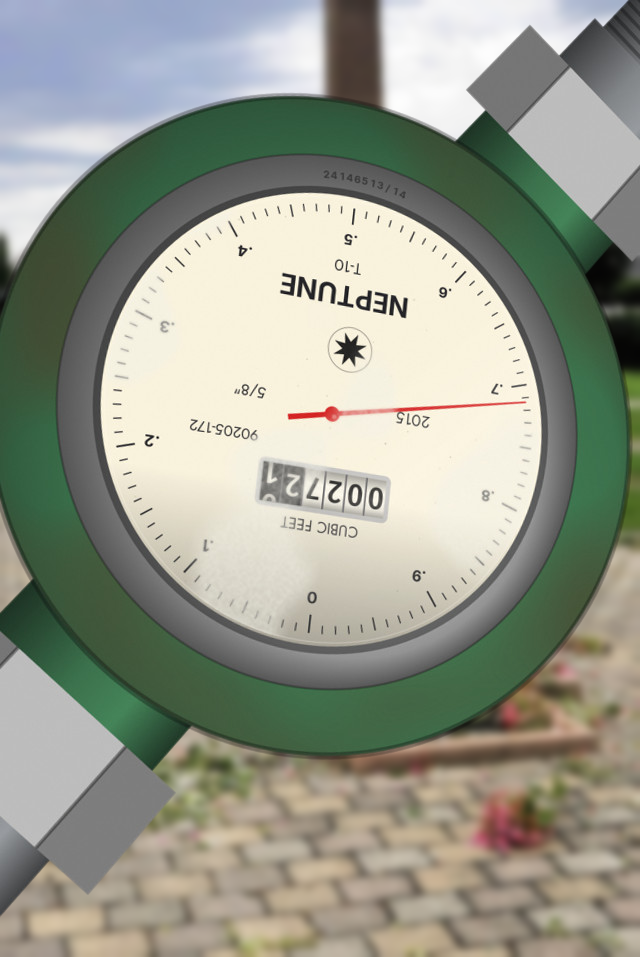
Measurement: 2720.71 ft³
